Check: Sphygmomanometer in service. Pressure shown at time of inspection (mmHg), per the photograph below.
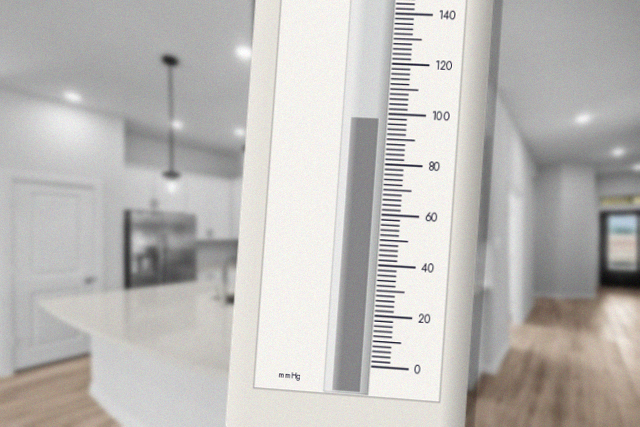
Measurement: 98 mmHg
